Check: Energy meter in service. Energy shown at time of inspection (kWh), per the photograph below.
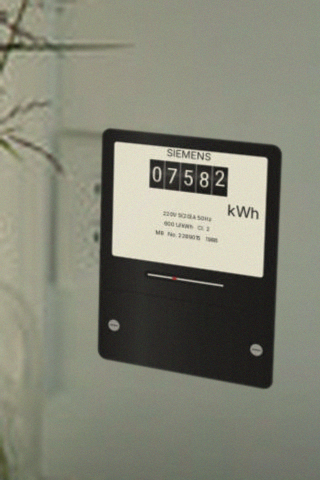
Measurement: 7582 kWh
